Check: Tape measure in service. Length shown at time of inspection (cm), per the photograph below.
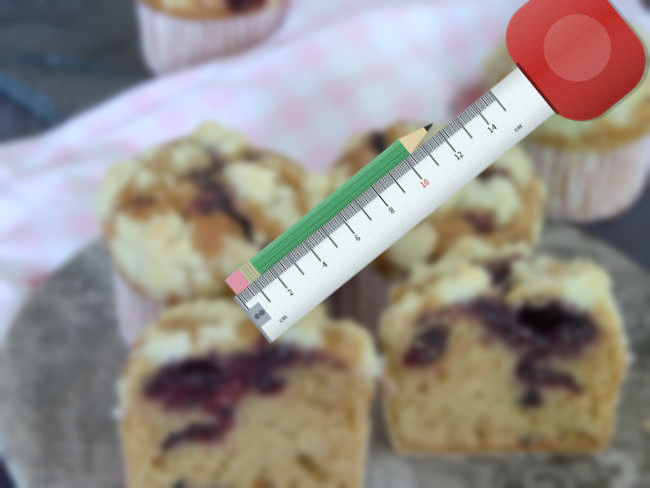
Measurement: 12 cm
